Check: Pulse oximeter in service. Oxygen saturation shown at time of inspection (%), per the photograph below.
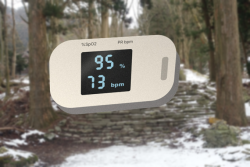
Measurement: 95 %
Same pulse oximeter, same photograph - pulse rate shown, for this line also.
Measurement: 73 bpm
